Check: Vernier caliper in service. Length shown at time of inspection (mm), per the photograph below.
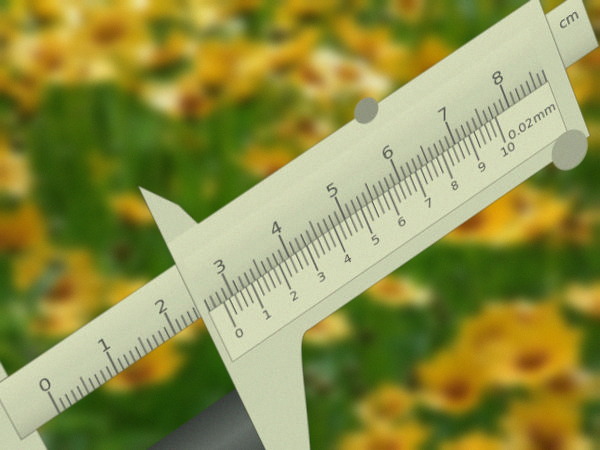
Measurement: 28.4 mm
